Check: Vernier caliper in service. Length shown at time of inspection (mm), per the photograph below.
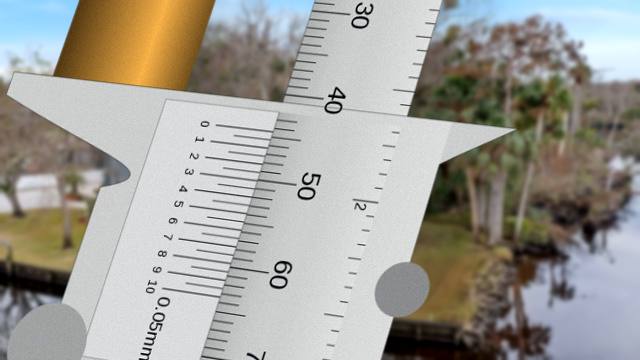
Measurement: 44.4 mm
